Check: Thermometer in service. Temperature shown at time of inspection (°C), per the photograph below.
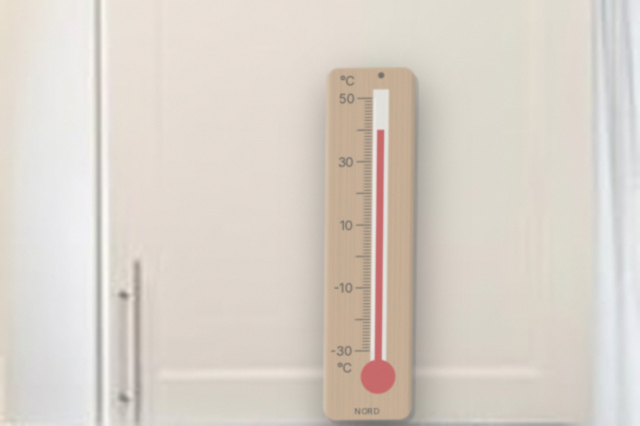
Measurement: 40 °C
